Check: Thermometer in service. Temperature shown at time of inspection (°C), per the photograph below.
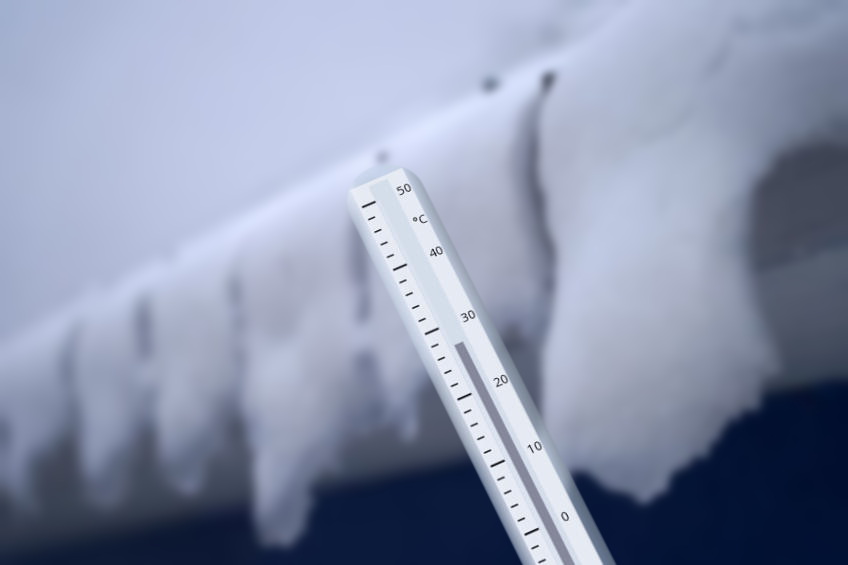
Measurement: 27 °C
